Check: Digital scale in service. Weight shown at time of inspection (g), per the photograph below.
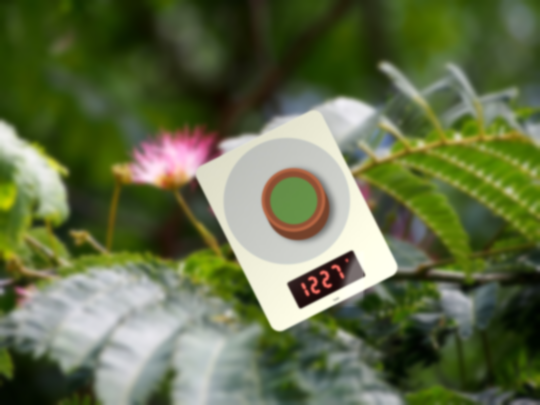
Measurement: 1227 g
